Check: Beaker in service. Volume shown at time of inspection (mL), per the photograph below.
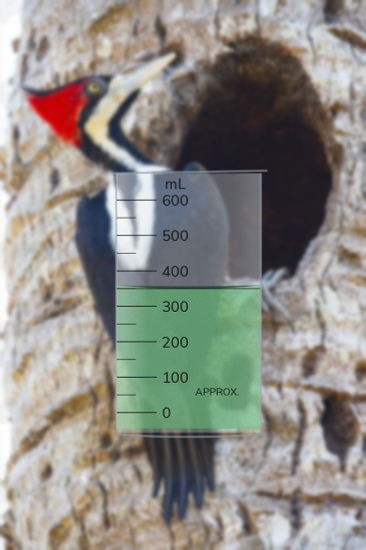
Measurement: 350 mL
